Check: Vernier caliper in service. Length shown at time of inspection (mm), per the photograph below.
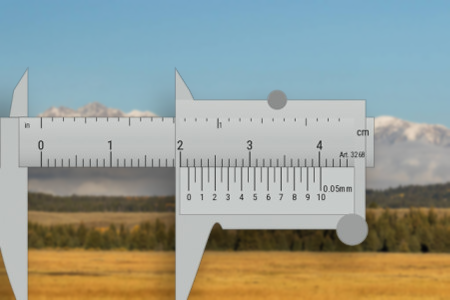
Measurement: 21.2 mm
